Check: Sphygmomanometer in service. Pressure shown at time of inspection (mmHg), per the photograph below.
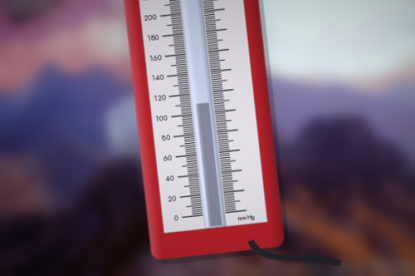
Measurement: 110 mmHg
